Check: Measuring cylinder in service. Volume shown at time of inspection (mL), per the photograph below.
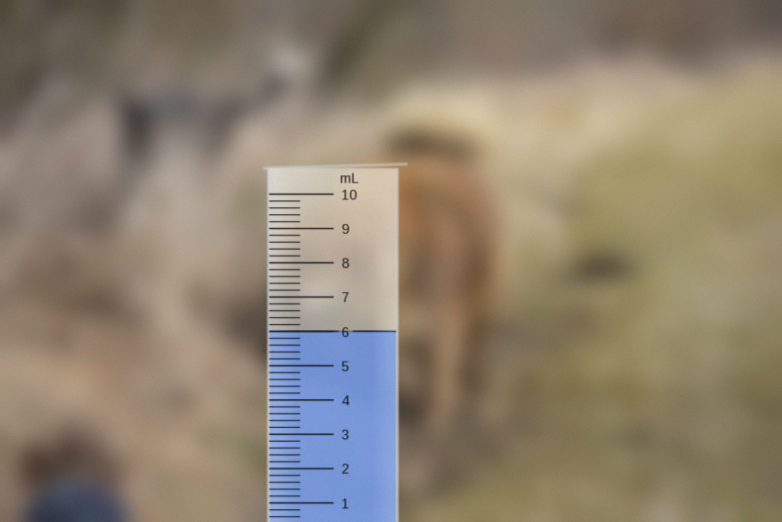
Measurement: 6 mL
